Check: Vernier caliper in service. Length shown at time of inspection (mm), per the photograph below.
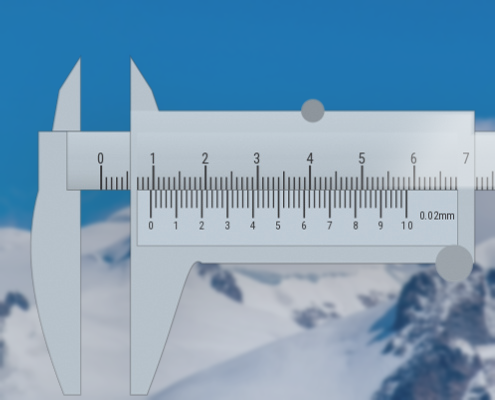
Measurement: 9.5 mm
